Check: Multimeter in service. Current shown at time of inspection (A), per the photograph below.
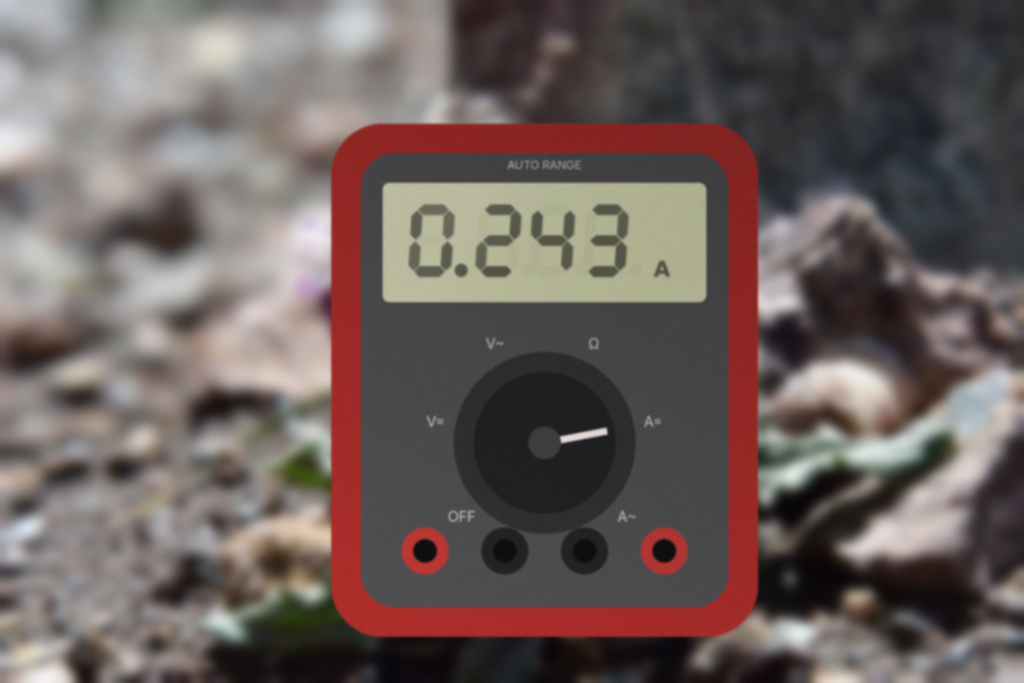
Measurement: 0.243 A
